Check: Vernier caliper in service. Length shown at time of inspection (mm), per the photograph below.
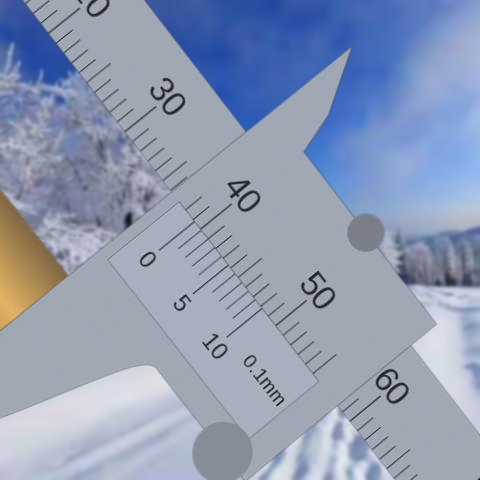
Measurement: 39.2 mm
